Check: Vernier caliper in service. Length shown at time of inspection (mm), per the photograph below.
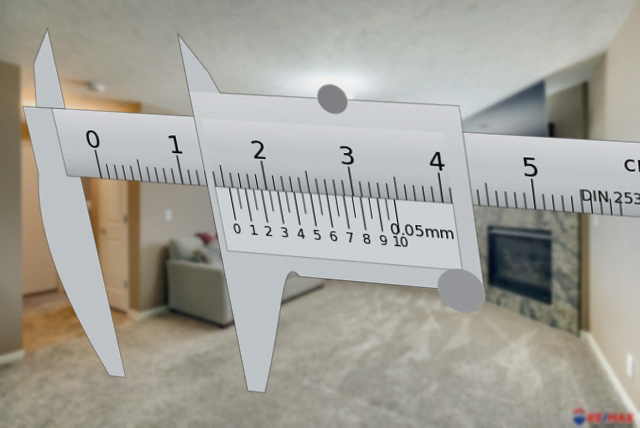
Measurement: 15.6 mm
